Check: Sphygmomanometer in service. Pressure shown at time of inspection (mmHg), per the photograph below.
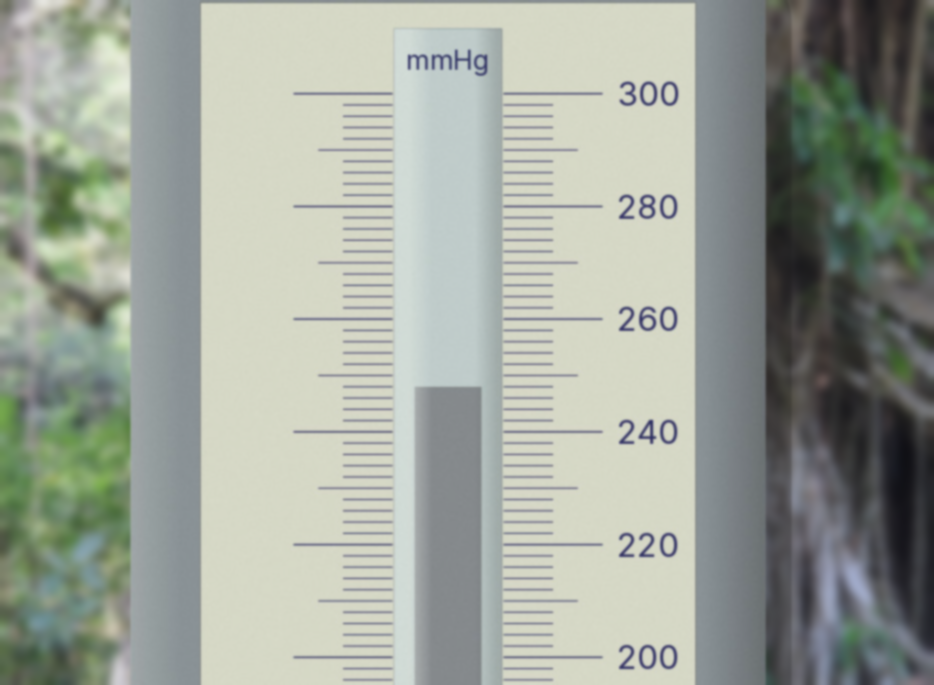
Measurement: 248 mmHg
